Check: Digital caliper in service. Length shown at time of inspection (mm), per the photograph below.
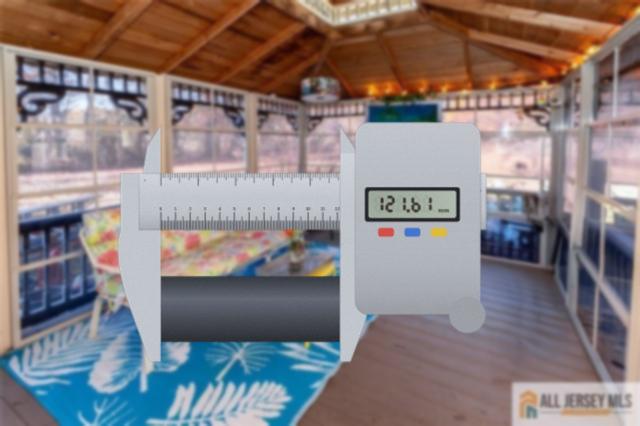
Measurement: 121.61 mm
